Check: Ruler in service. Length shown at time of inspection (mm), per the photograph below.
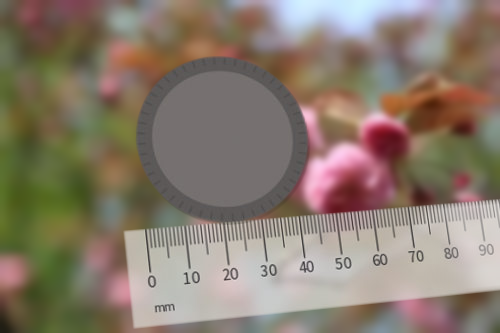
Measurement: 45 mm
